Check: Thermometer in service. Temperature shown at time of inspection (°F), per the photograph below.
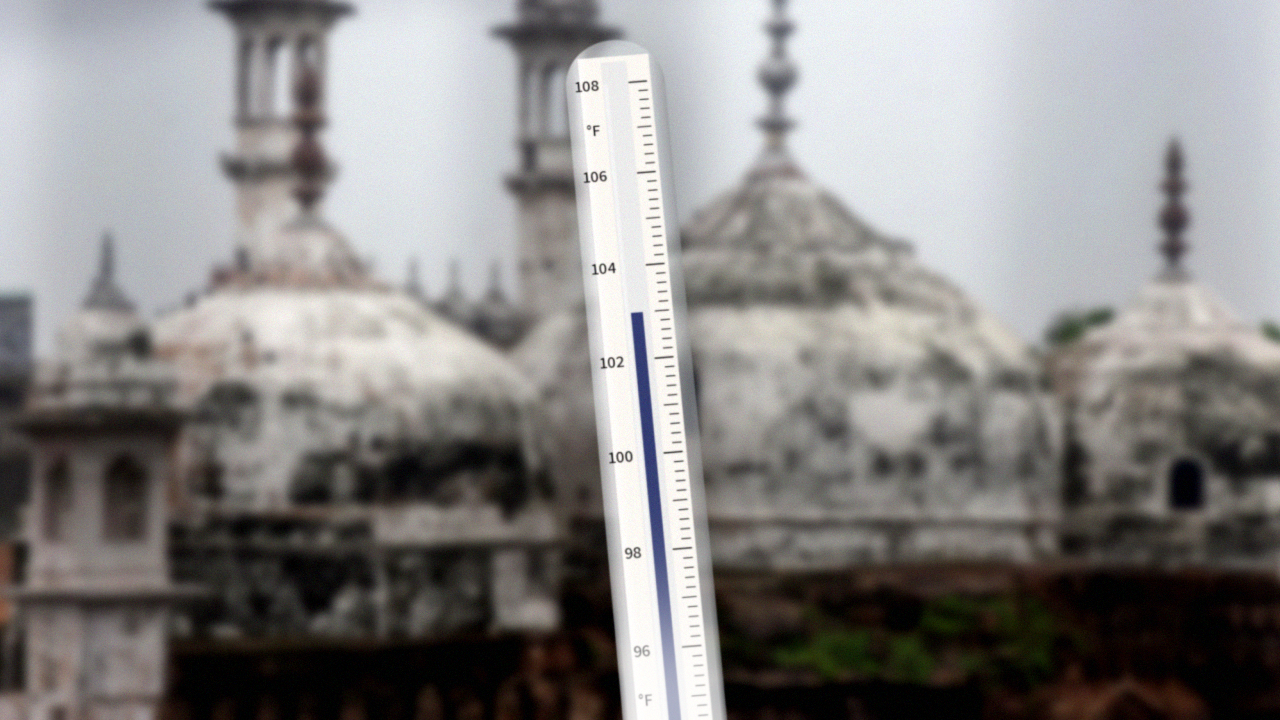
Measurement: 103 °F
